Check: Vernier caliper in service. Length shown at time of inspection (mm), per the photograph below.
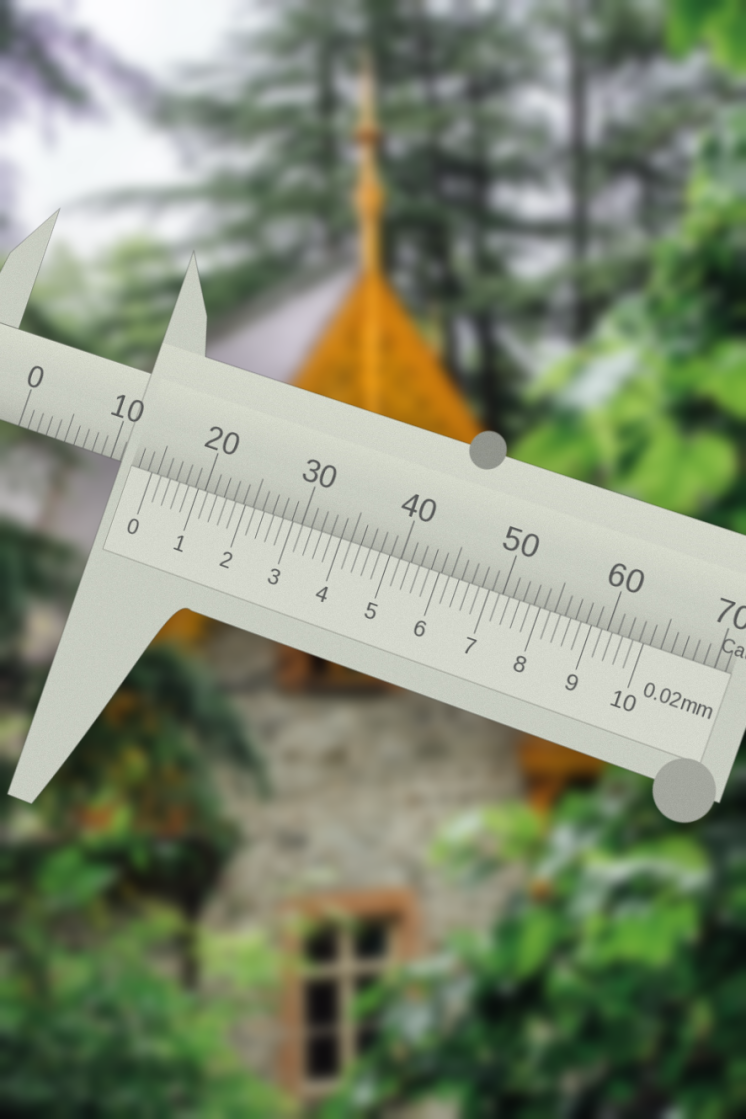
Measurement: 14.4 mm
